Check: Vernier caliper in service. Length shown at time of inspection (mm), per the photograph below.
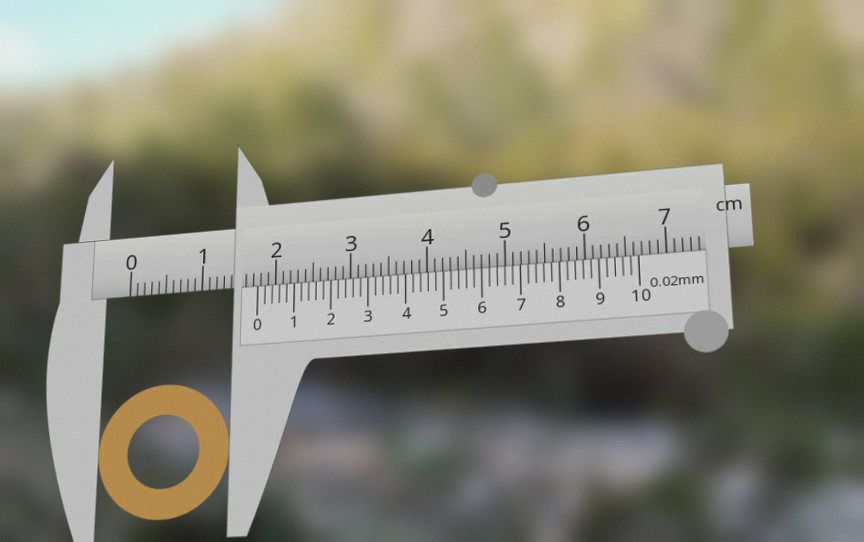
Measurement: 17.6 mm
